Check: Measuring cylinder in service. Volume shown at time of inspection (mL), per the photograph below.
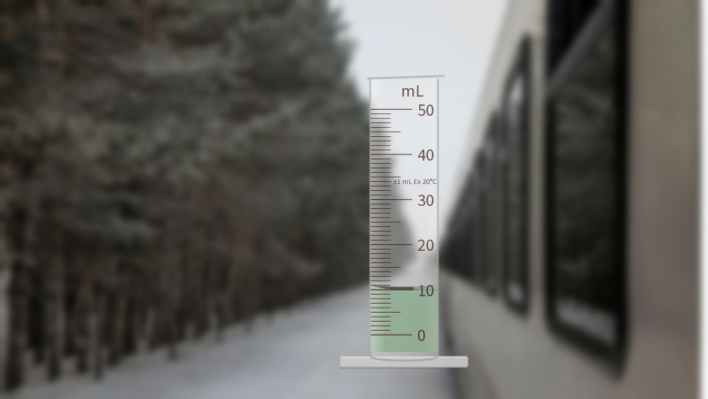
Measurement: 10 mL
